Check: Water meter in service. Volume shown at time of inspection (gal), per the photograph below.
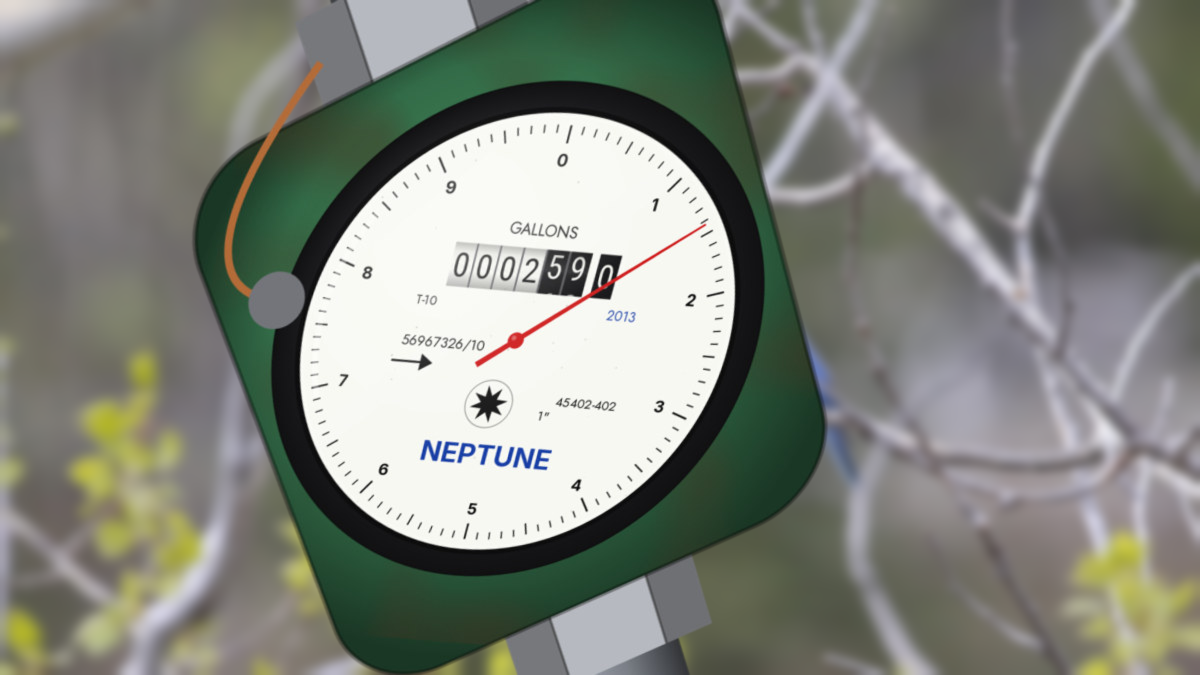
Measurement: 2591.4 gal
